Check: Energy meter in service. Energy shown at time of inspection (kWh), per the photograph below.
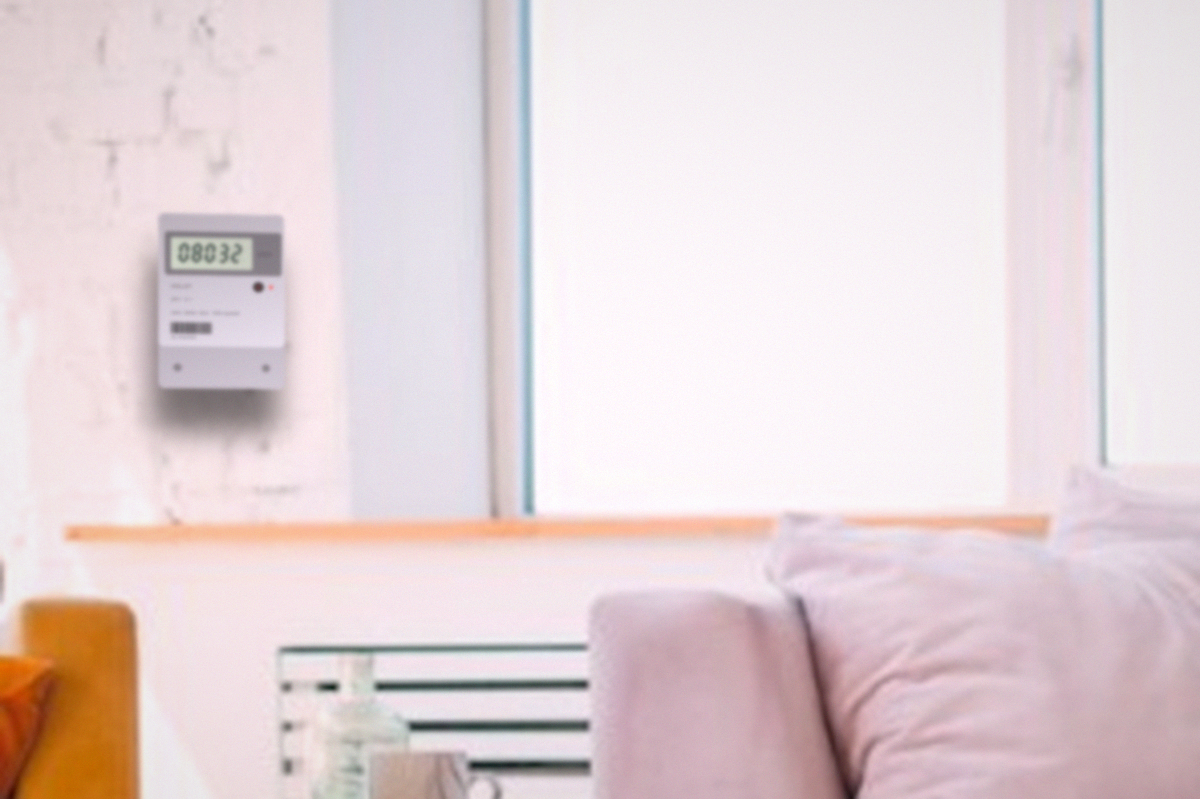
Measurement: 8032 kWh
